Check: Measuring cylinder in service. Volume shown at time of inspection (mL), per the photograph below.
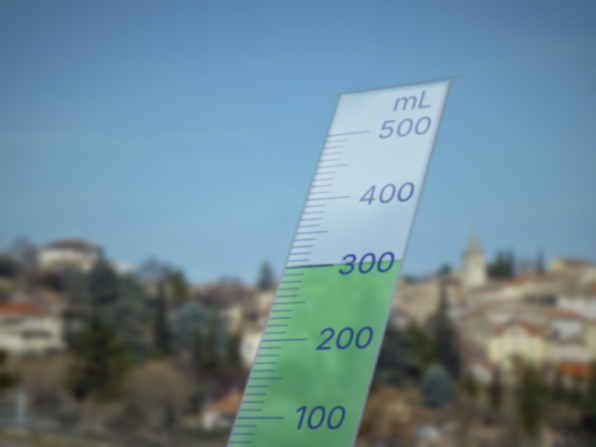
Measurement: 300 mL
